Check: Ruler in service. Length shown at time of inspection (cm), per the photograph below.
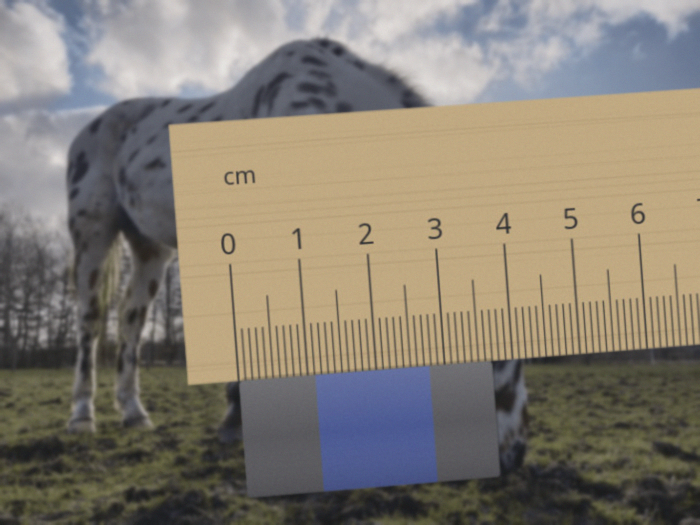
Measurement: 3.7 cm
